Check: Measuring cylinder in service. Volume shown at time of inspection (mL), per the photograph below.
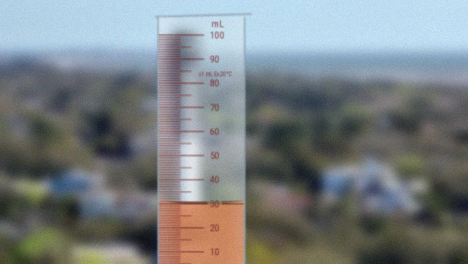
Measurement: 30 mL
